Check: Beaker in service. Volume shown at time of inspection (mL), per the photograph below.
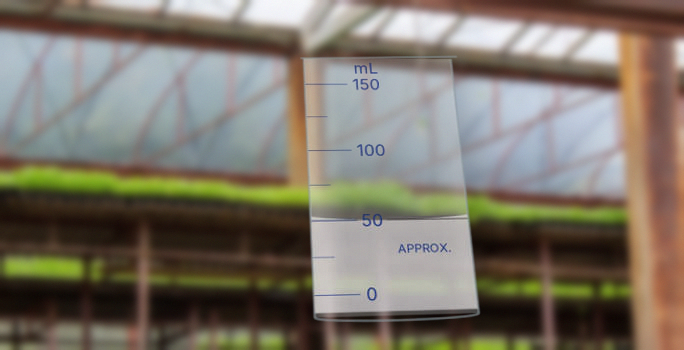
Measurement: 50 mL
